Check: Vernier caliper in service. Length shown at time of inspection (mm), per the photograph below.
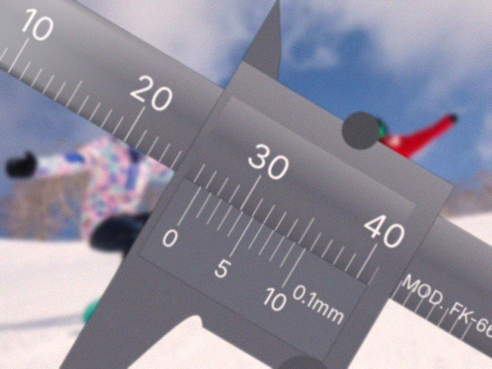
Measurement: 26.6 mm
